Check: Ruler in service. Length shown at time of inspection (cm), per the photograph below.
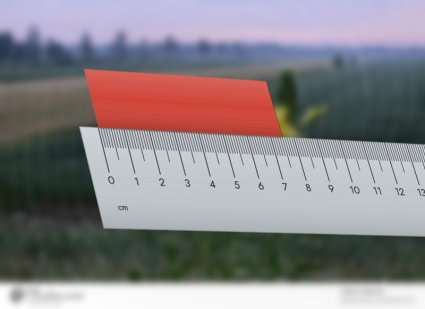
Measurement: 7.5 cm
